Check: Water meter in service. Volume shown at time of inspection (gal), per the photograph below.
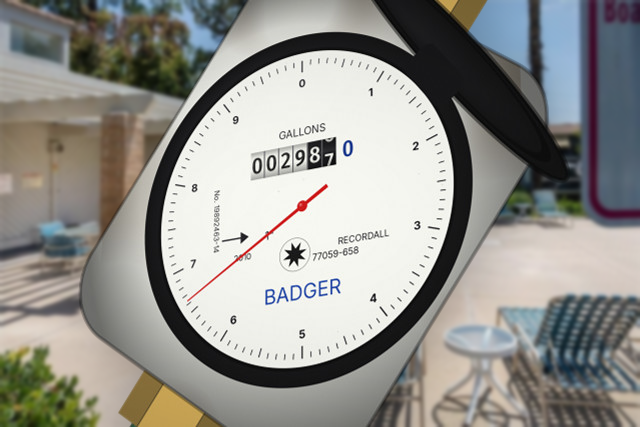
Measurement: 29866.6 gal
